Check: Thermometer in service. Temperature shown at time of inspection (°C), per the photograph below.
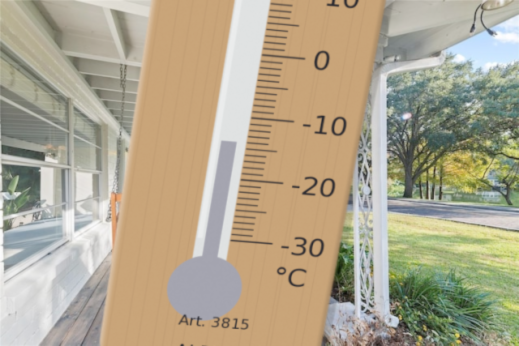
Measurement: -14 °C
